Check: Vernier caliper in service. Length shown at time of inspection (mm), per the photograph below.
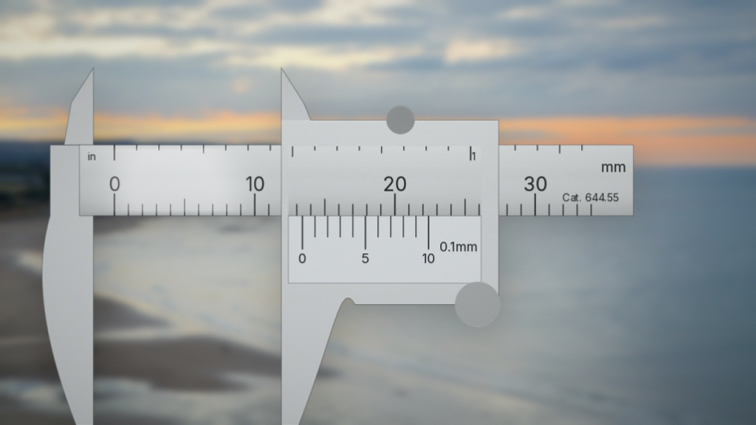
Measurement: 13.4 mm
